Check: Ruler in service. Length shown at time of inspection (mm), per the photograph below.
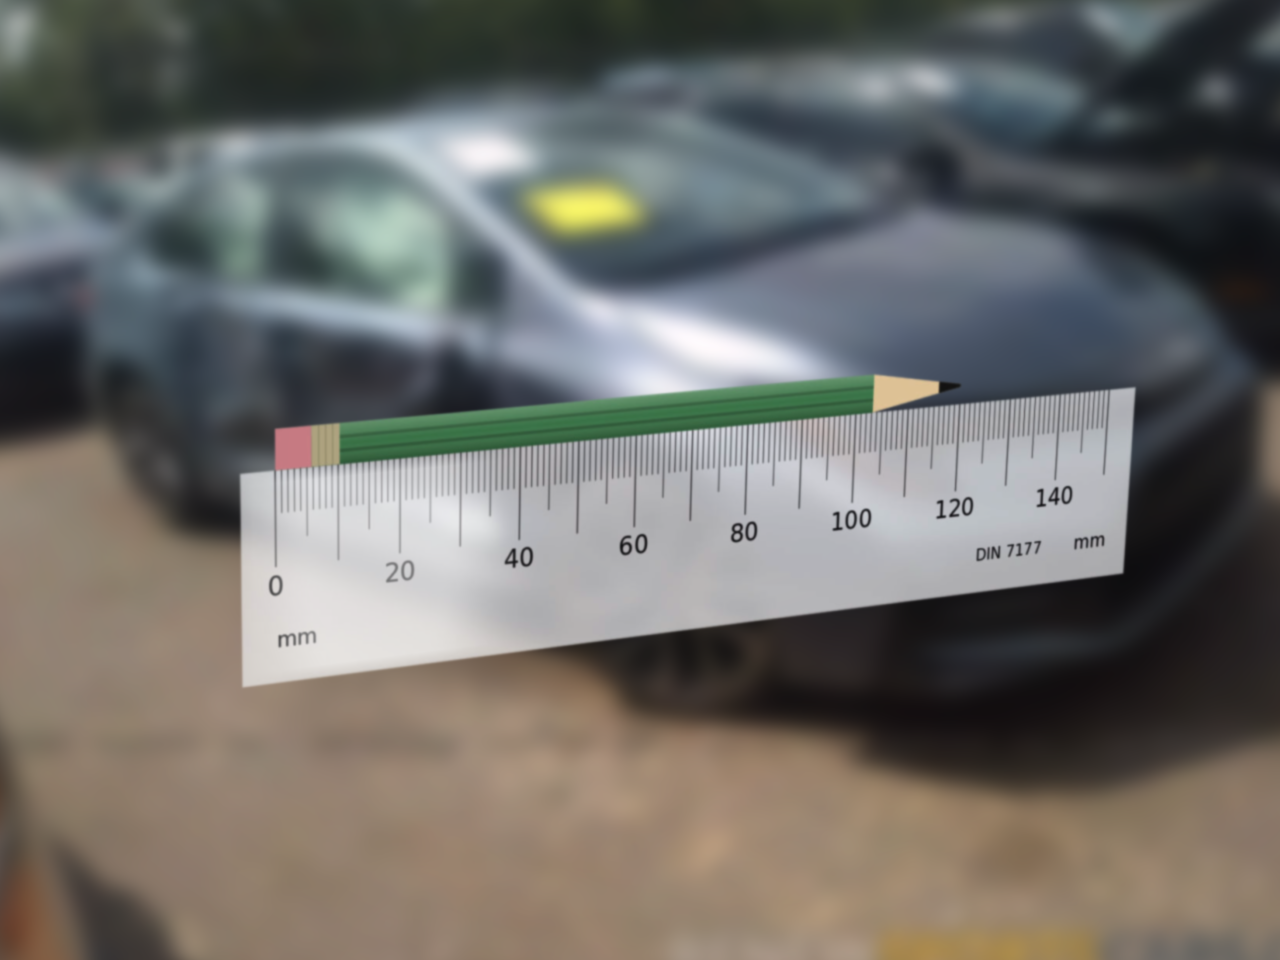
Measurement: 120 mm
